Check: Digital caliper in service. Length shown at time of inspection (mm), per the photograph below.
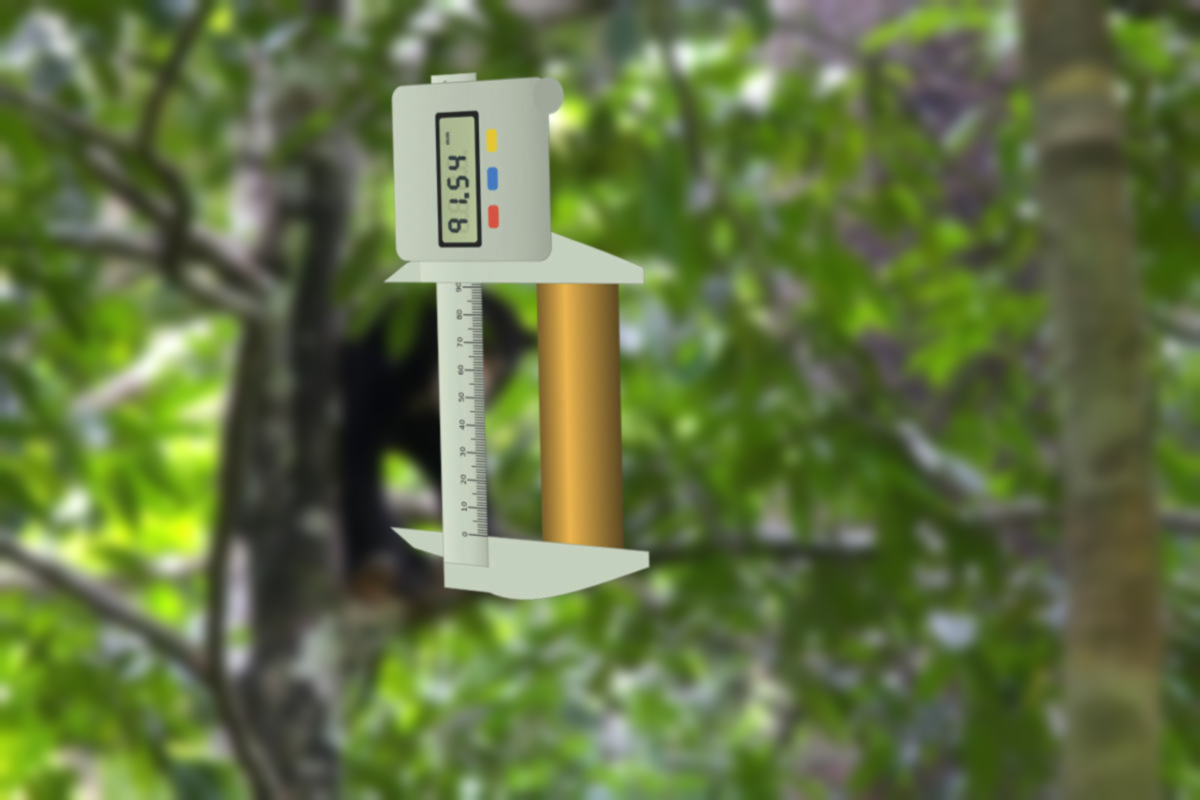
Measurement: 91.54 mm
